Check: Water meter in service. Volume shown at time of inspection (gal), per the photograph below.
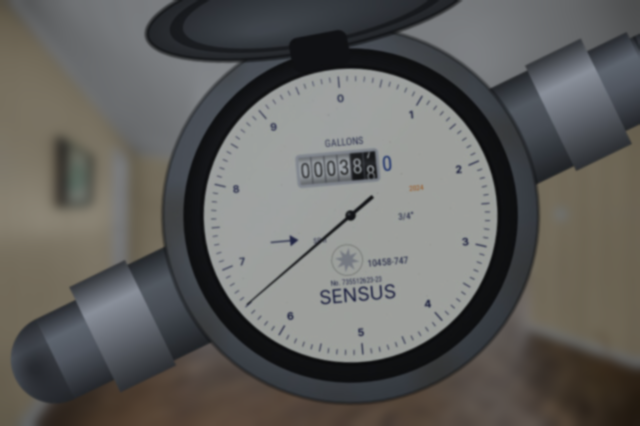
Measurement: 3876.5 gal
